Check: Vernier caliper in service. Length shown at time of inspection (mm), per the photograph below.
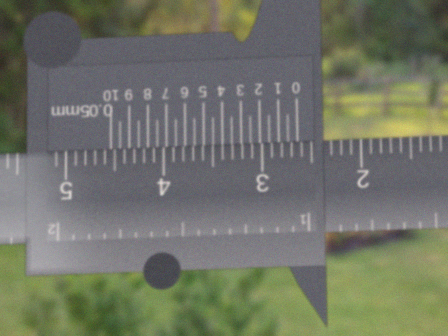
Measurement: 26.4 mm
